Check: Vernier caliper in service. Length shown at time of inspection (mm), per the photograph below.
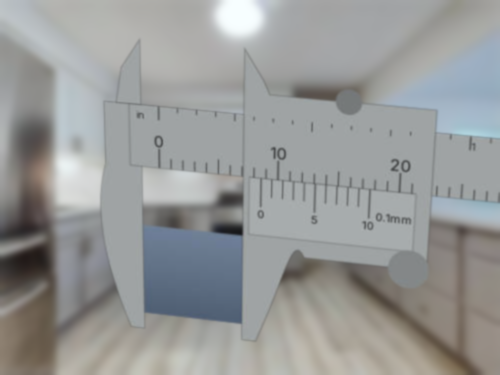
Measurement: 8.6 mm
